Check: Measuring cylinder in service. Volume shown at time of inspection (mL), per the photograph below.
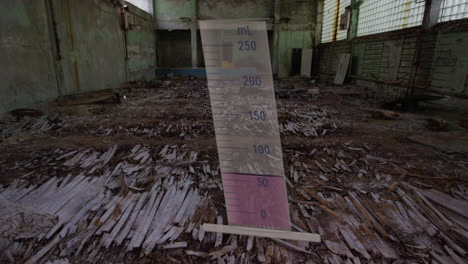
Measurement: 60 mL
